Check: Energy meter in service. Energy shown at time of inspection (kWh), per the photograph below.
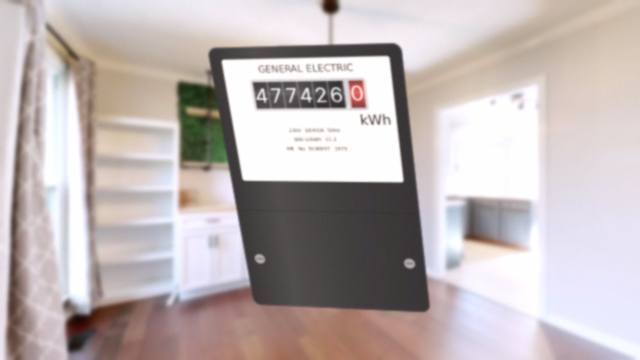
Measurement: 477426.0 kWh
